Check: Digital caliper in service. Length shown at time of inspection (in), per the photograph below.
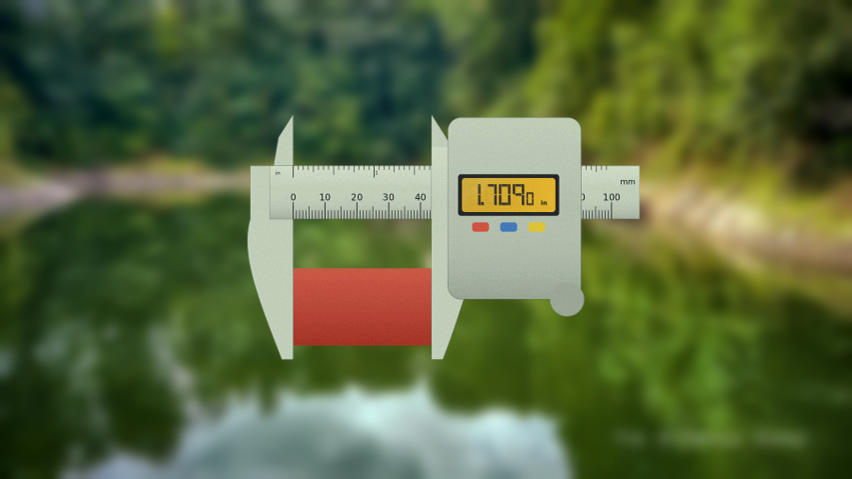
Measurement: 1.7090 in
